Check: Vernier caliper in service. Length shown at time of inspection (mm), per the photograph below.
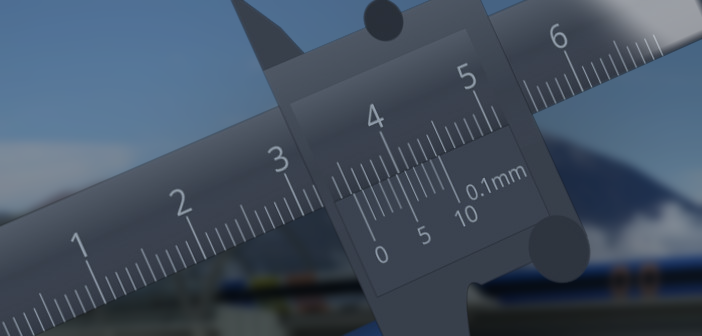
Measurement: 35.2 mm
